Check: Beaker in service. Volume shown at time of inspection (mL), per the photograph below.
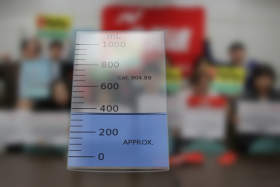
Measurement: 350 mL
